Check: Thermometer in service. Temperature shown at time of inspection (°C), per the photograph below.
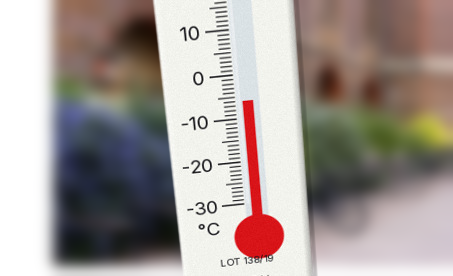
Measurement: -6 °C
